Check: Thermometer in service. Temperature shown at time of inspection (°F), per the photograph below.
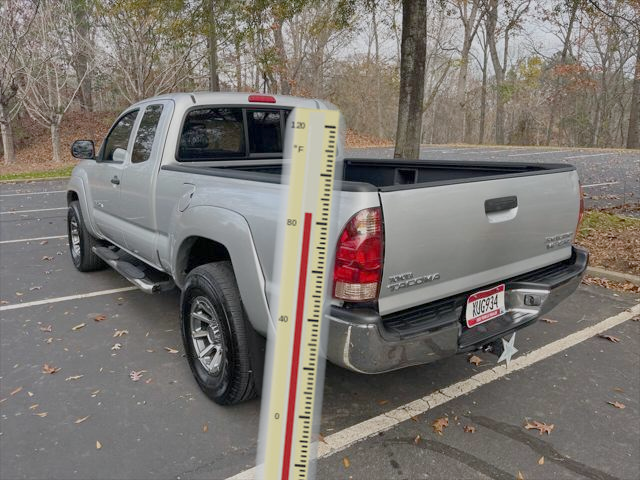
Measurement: 84 °F
